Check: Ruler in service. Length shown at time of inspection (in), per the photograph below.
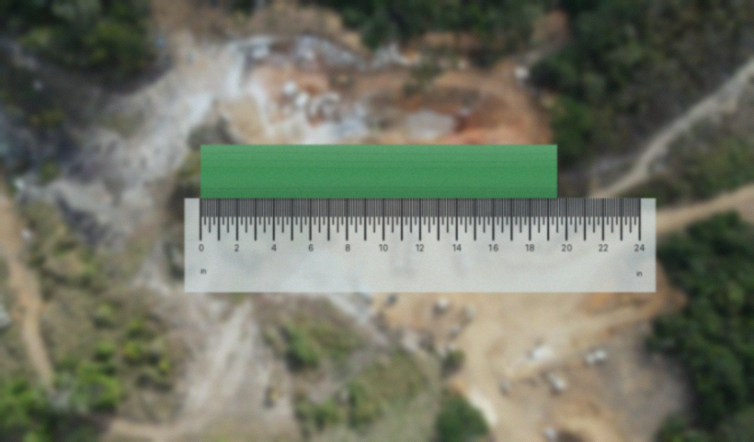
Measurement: 19.5 in
